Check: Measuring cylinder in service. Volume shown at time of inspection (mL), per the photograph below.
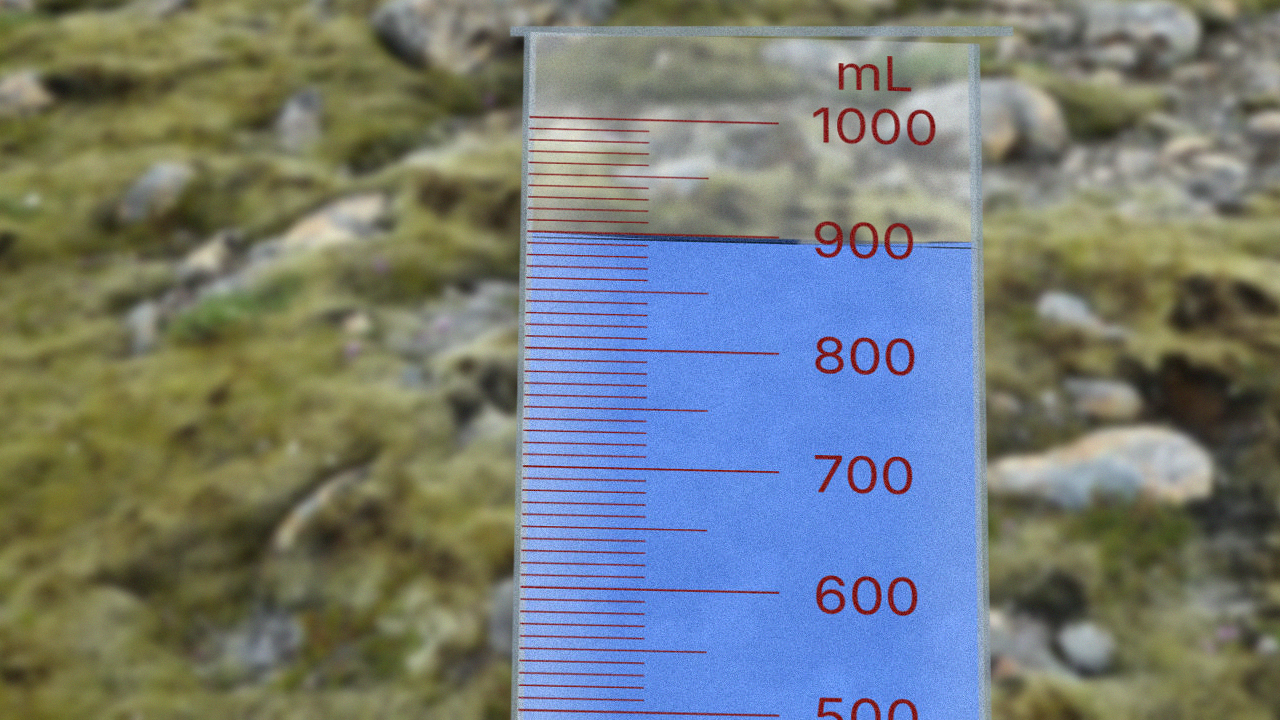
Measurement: 895 mL
